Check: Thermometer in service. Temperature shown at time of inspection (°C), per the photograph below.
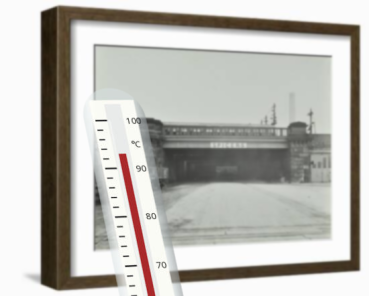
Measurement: 93 °C
